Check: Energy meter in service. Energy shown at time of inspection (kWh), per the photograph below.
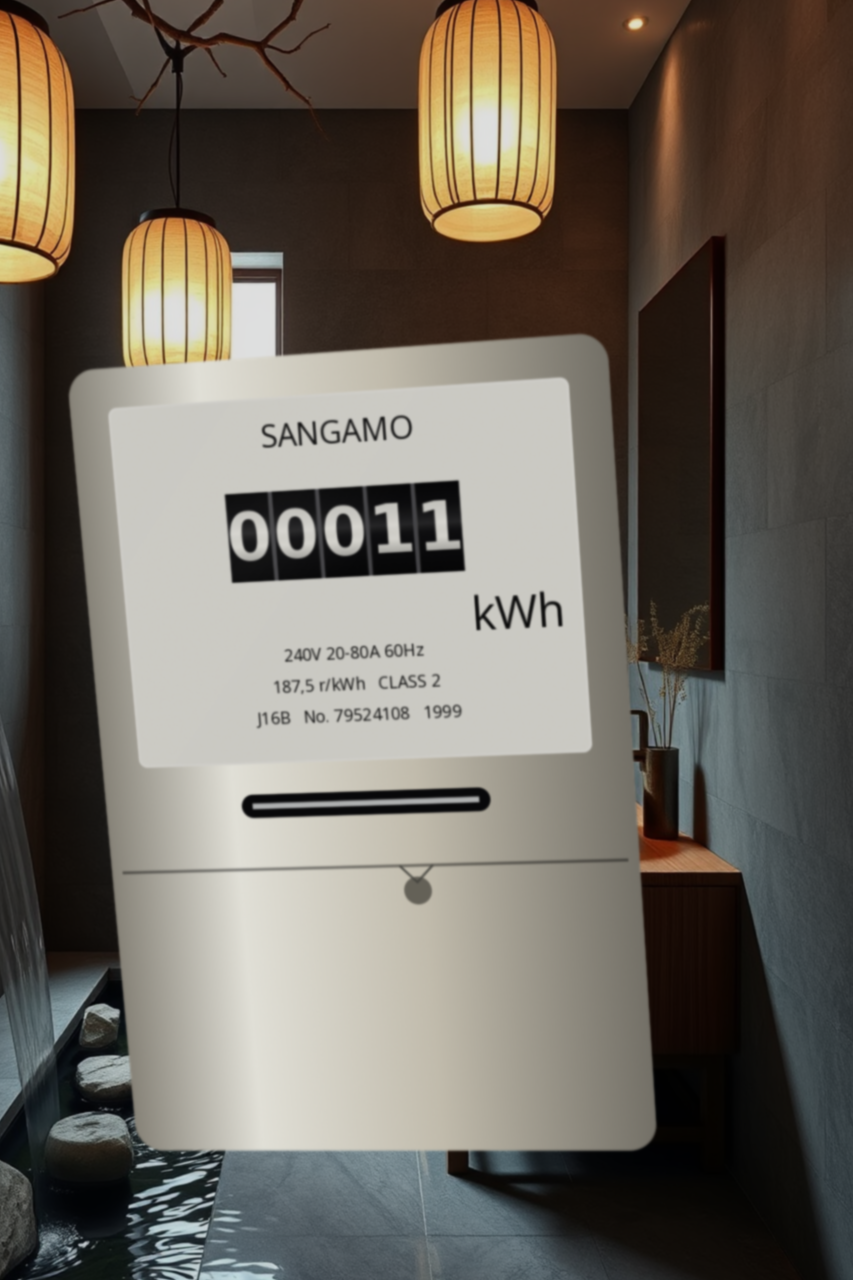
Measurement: 11 kWh
